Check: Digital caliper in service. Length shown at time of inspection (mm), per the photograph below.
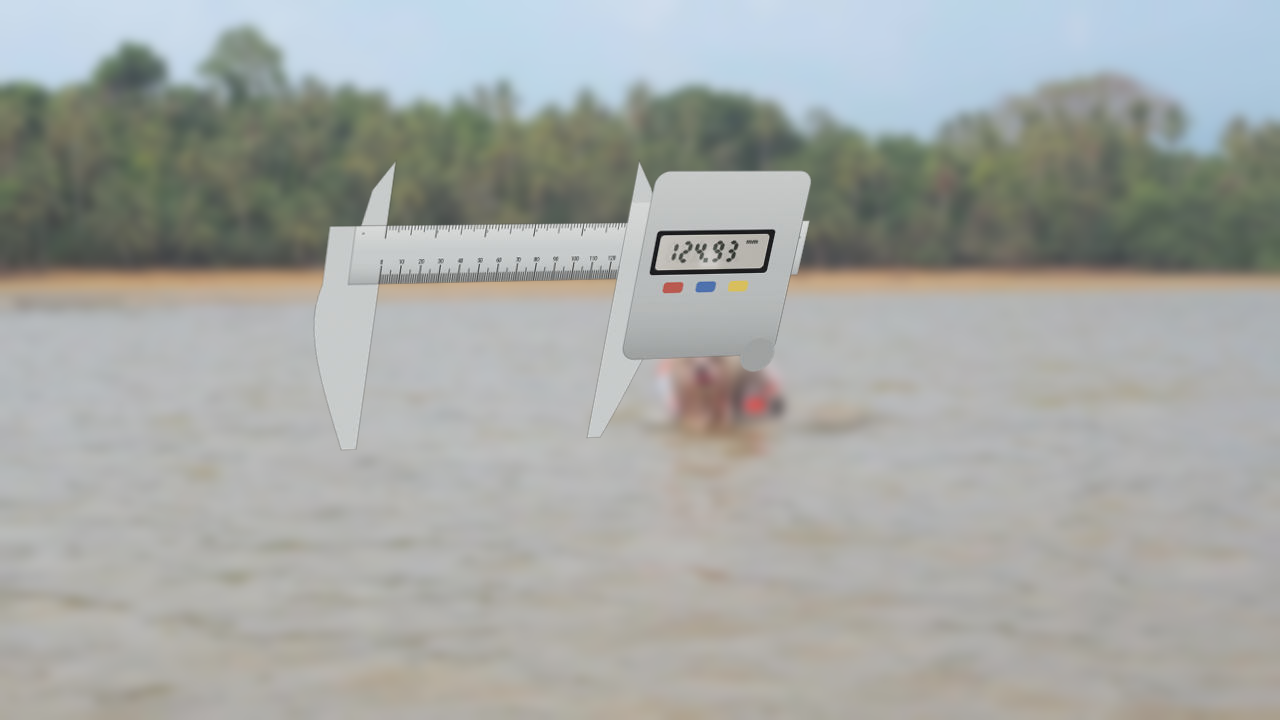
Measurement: 124.93 mm
